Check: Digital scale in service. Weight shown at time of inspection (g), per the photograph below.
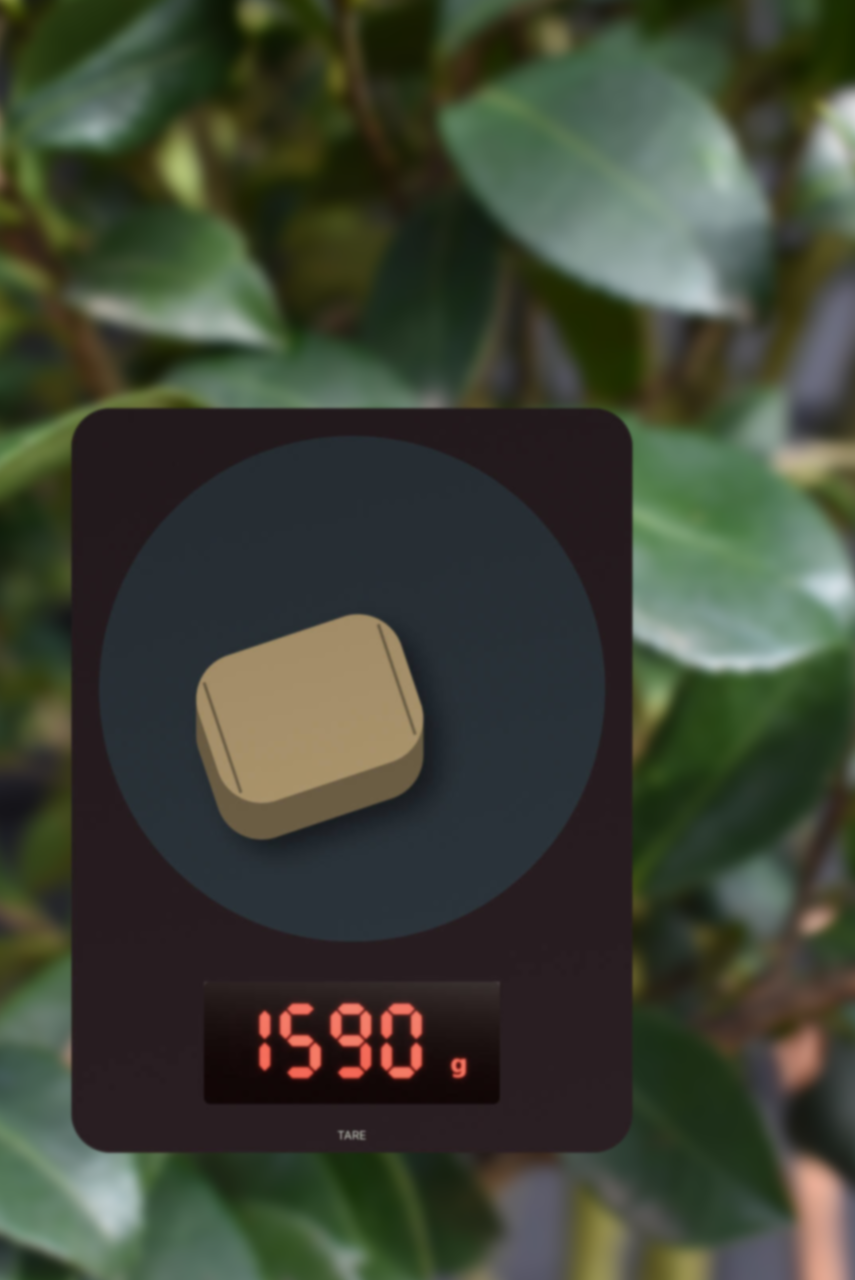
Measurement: 1590 g
